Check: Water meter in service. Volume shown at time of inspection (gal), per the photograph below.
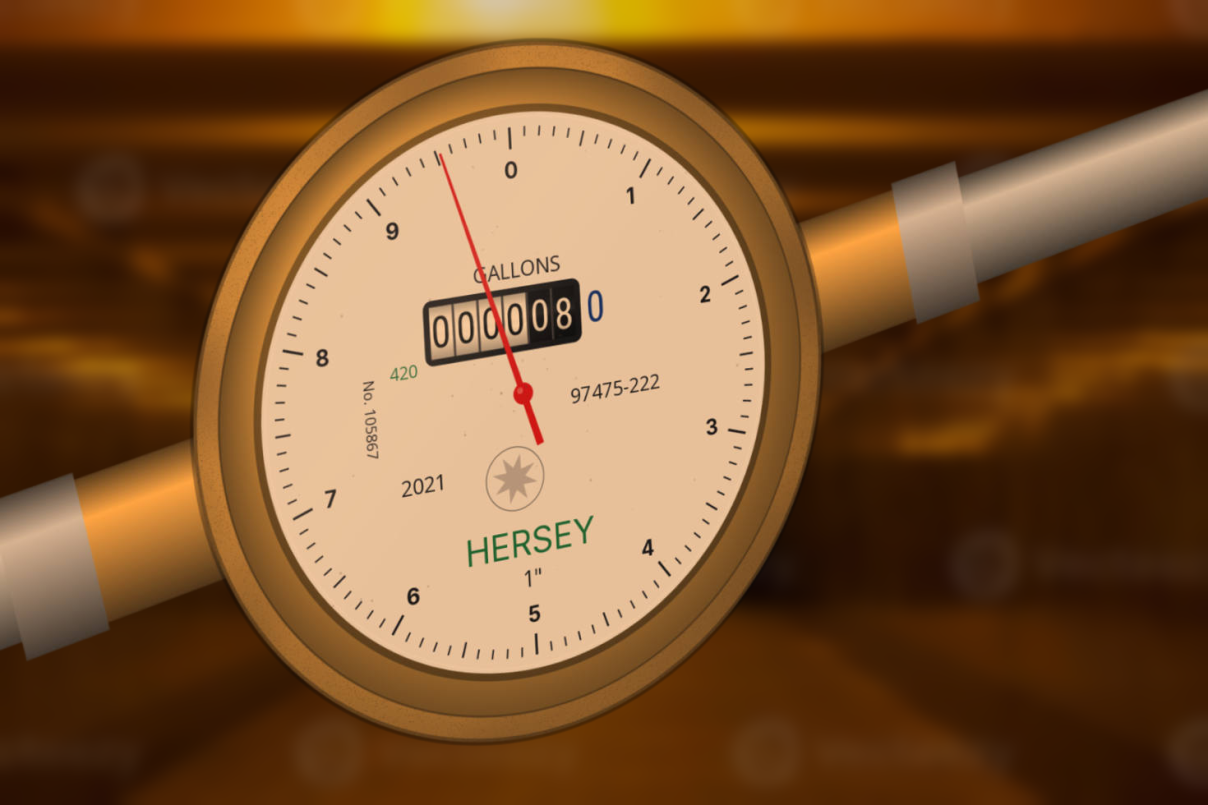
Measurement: 79.5 gal
